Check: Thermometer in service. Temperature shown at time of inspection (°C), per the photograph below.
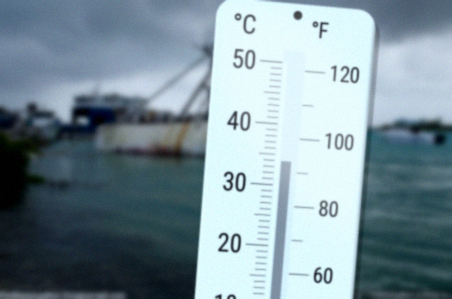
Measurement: 34 °C
